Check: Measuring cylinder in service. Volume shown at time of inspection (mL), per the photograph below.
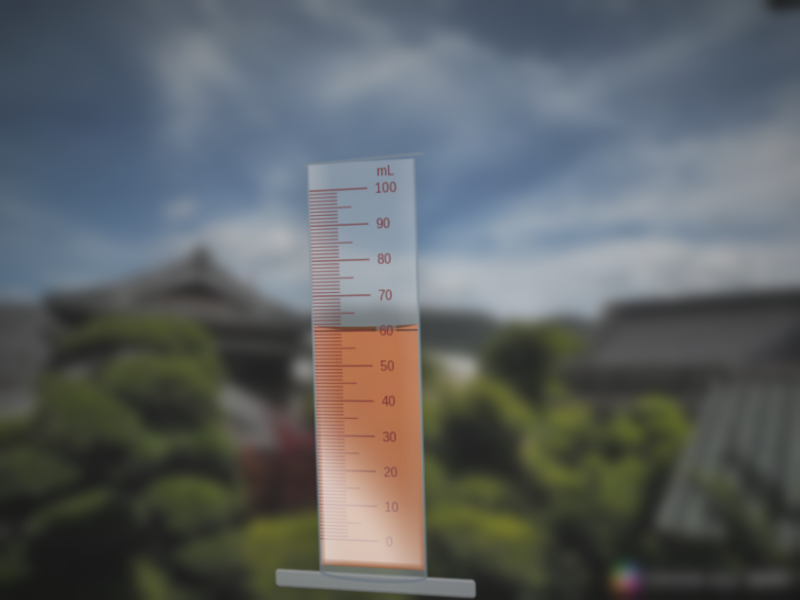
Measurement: 60 mL
